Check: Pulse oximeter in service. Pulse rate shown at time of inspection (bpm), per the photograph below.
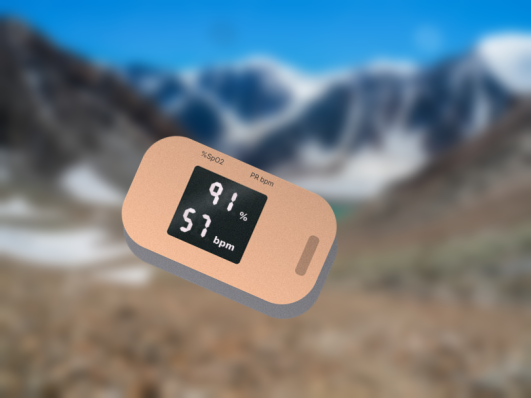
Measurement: 57 bpm
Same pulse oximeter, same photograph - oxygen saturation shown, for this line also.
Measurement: 91 %
